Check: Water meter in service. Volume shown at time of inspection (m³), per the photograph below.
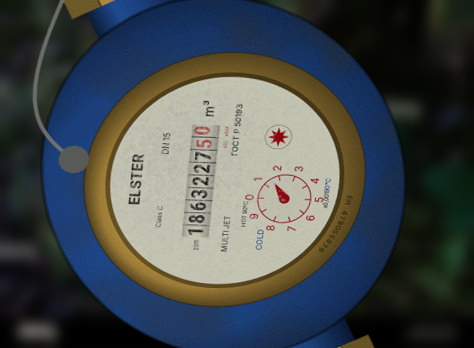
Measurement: 1863227.501 m³
